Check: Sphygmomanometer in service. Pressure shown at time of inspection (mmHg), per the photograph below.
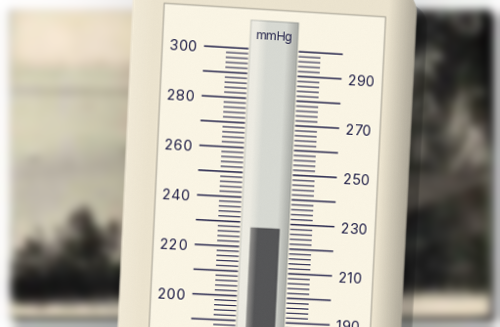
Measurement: 228 mmHg
